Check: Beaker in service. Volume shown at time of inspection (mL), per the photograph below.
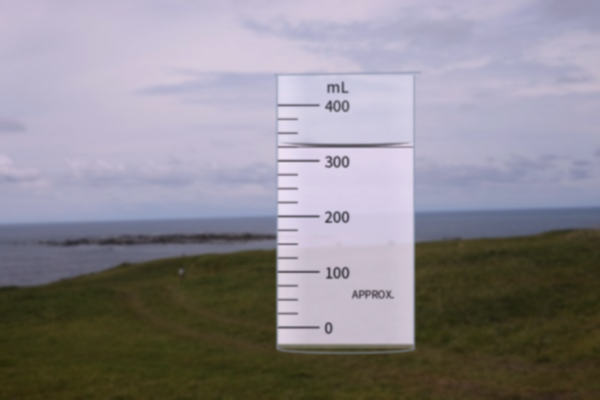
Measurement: 325 mL
